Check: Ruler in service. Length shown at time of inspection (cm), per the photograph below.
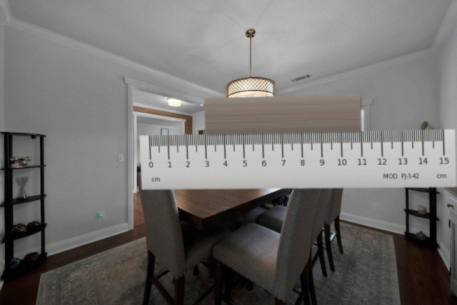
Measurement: 8 cm
